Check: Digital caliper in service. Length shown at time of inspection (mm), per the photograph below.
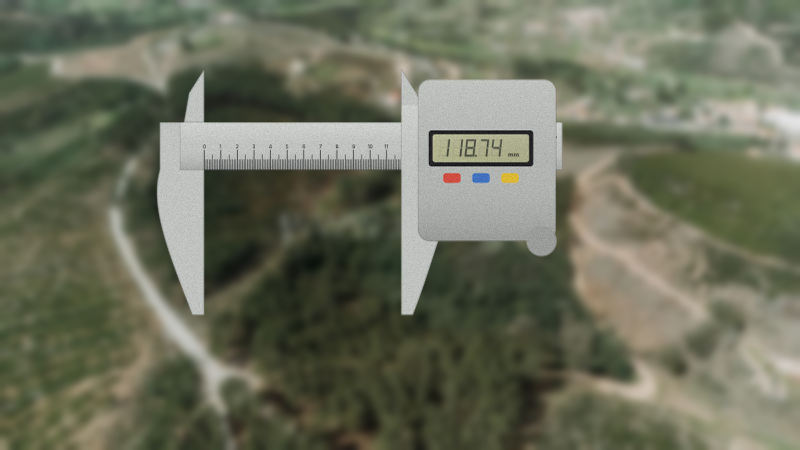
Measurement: 118.74 mm
